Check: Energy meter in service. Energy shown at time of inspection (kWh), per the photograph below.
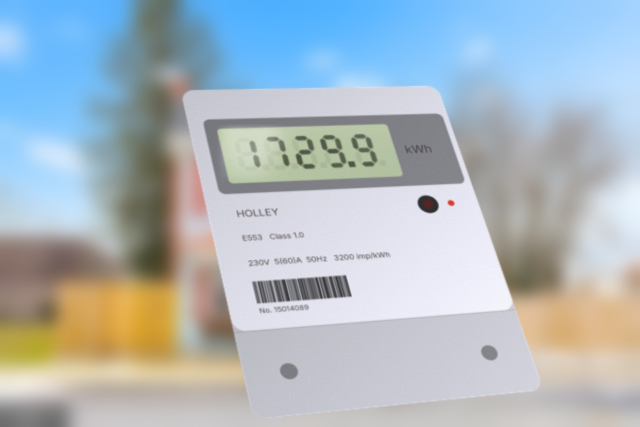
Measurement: 1729.9 kWh
